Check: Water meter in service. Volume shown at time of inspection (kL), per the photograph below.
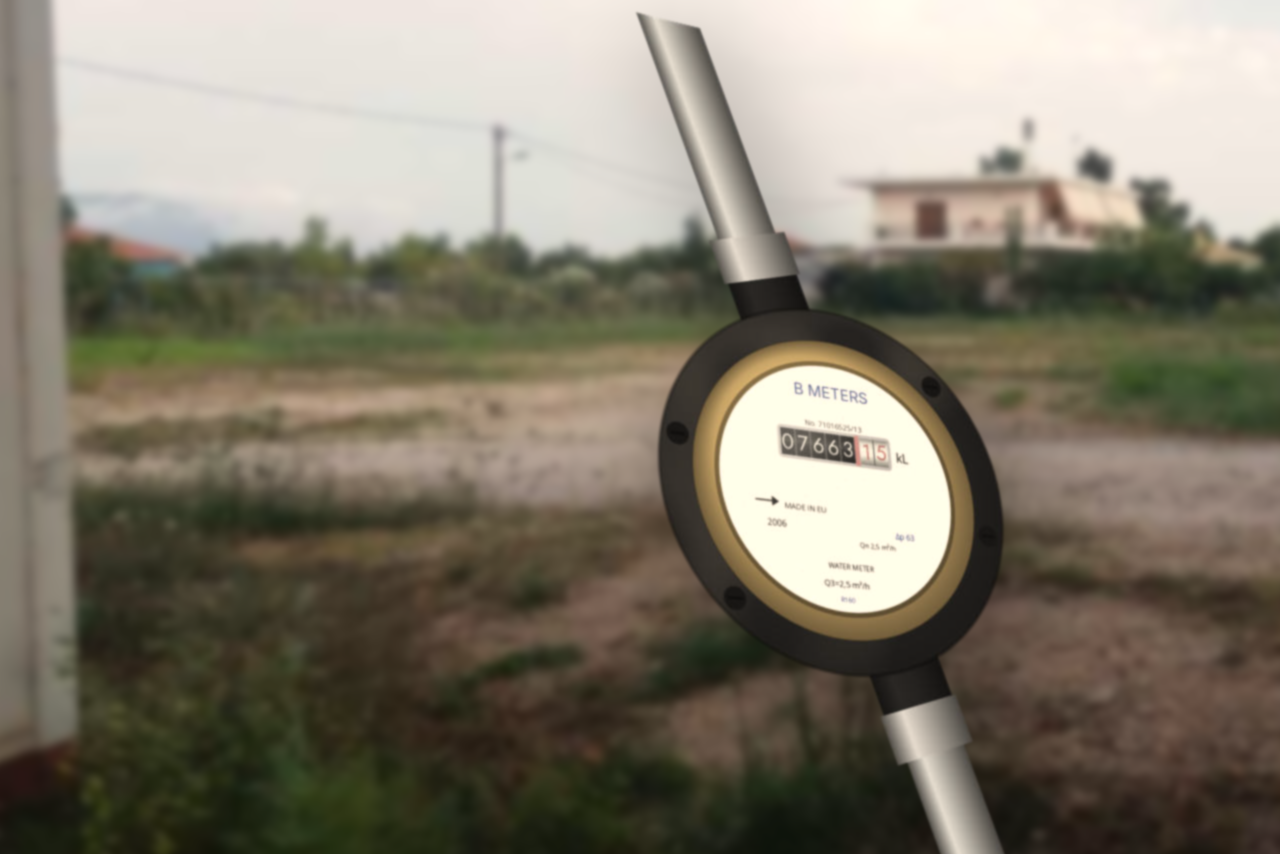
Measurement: 7663.15 kL
